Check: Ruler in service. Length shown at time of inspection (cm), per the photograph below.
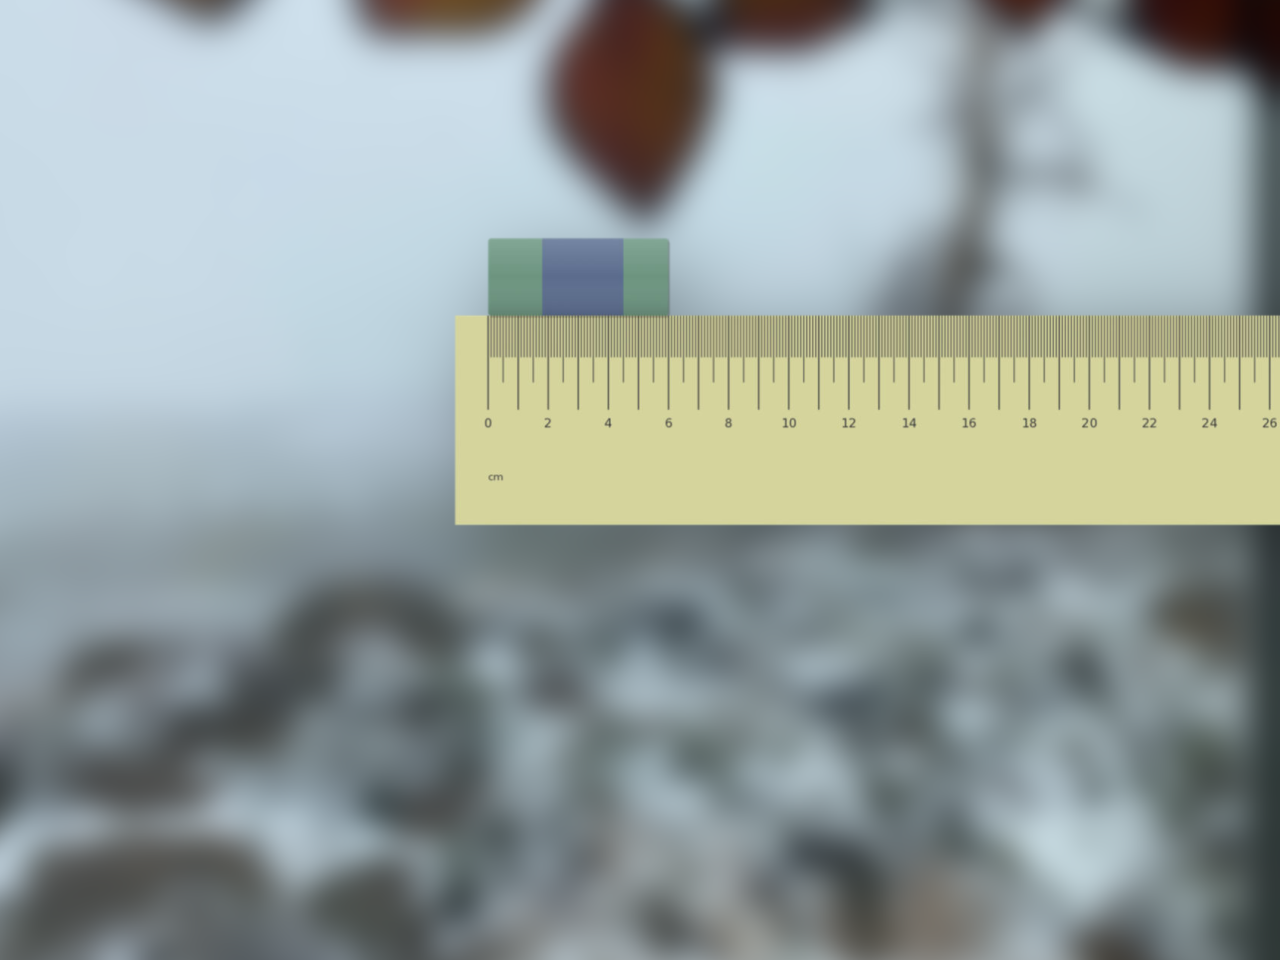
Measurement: 6 cm
